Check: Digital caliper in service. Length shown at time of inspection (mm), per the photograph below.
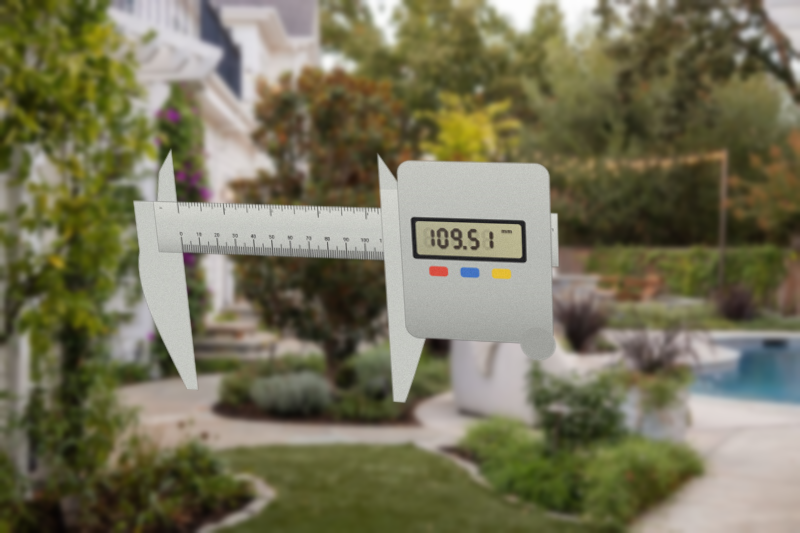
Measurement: 109.51 mm
